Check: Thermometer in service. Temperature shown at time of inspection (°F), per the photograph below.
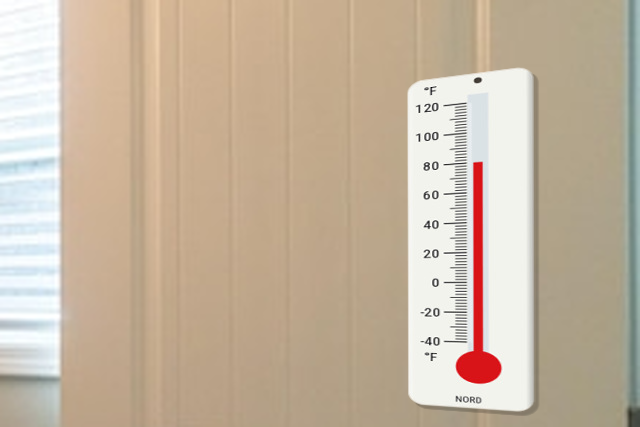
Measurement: 80 °F
